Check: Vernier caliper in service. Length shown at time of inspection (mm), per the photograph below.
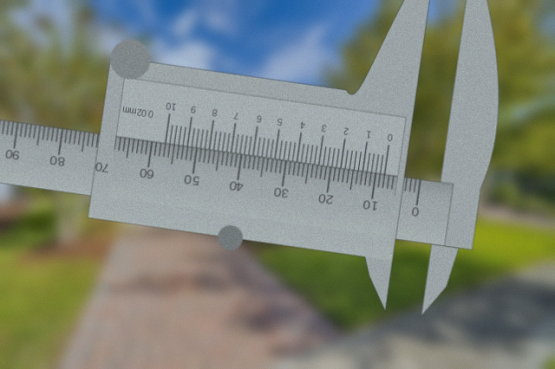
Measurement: 8.0 mm
